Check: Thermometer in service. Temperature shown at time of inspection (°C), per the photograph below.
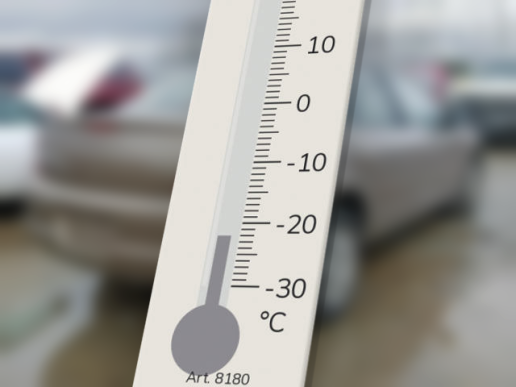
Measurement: -22 °C
